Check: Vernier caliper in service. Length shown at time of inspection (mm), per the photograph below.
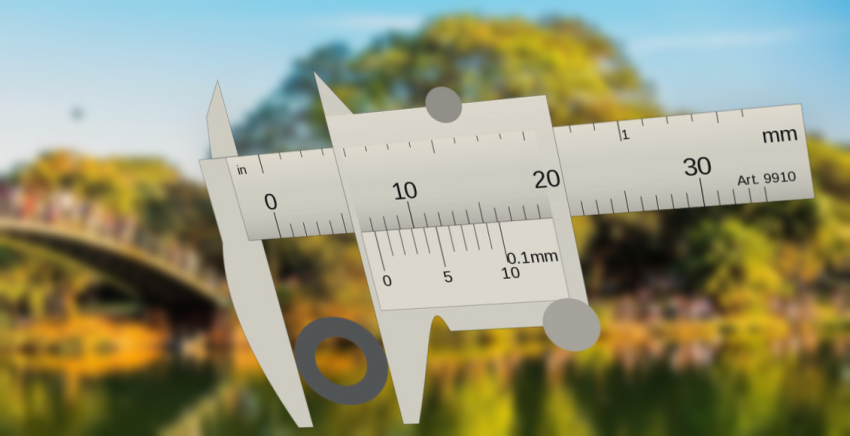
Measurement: 7.1 mm
